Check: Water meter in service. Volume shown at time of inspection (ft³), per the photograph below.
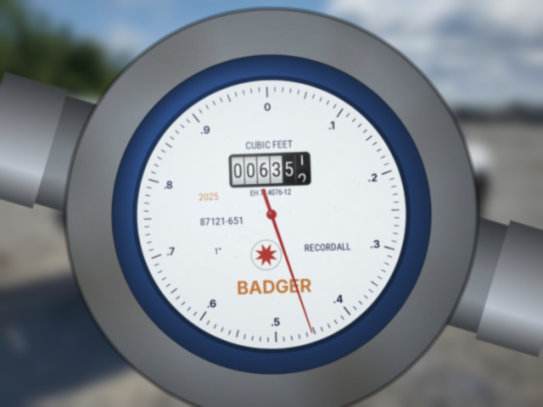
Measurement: 6351.45 ft³
